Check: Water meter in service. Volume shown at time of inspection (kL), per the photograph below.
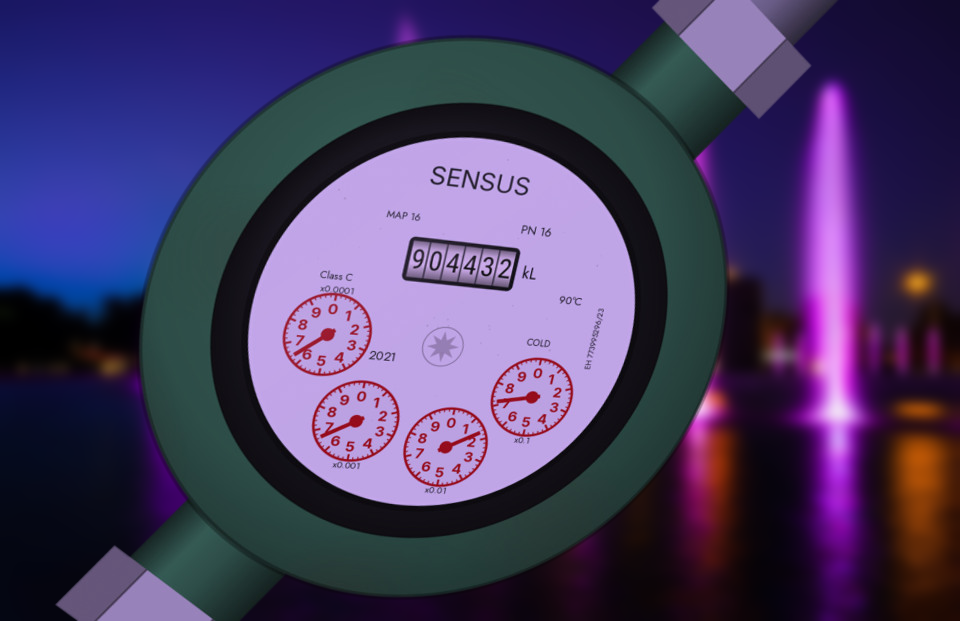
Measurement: 904432.7166 kL
